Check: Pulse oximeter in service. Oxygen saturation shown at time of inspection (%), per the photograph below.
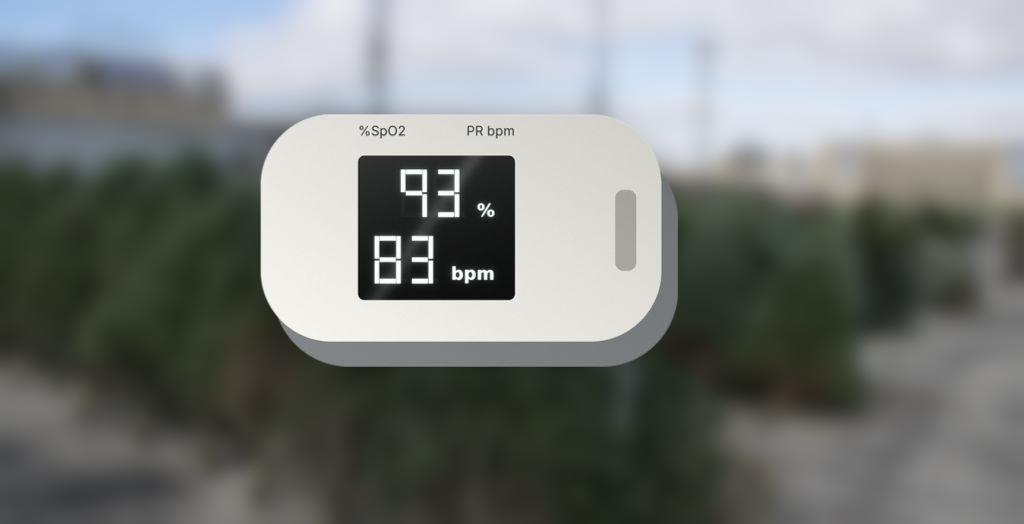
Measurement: 93 %
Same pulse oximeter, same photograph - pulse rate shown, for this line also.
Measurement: 83 bpm
